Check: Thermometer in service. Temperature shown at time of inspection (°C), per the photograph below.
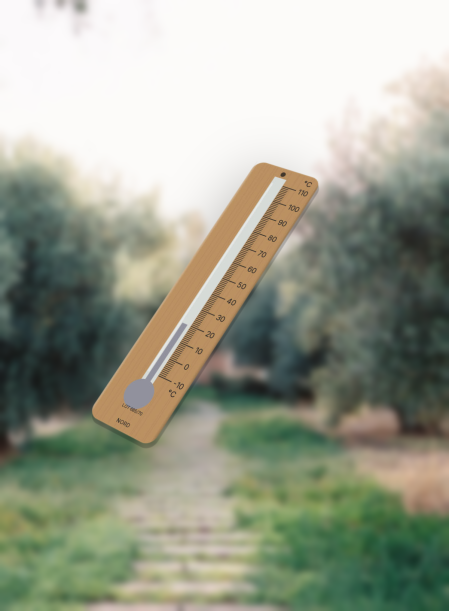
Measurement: 20 °C
